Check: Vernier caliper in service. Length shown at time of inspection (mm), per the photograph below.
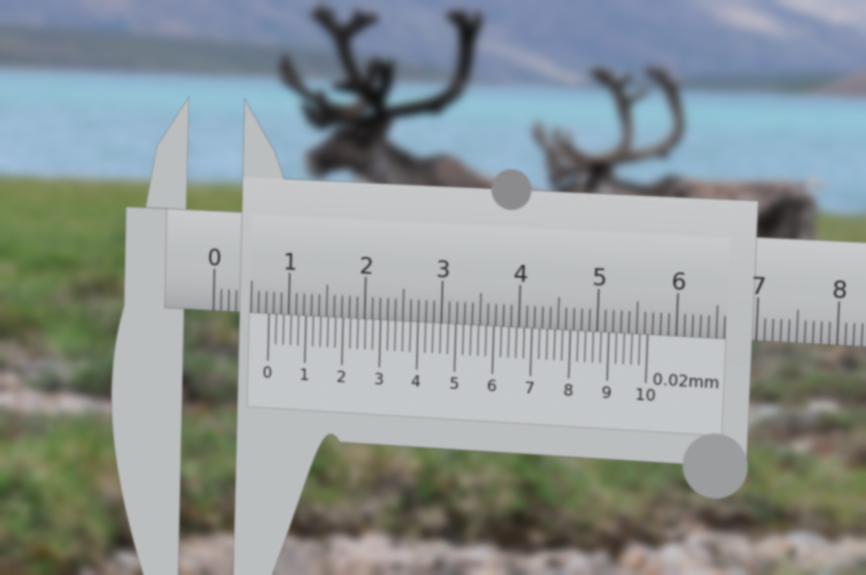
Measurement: 7.4 mm
